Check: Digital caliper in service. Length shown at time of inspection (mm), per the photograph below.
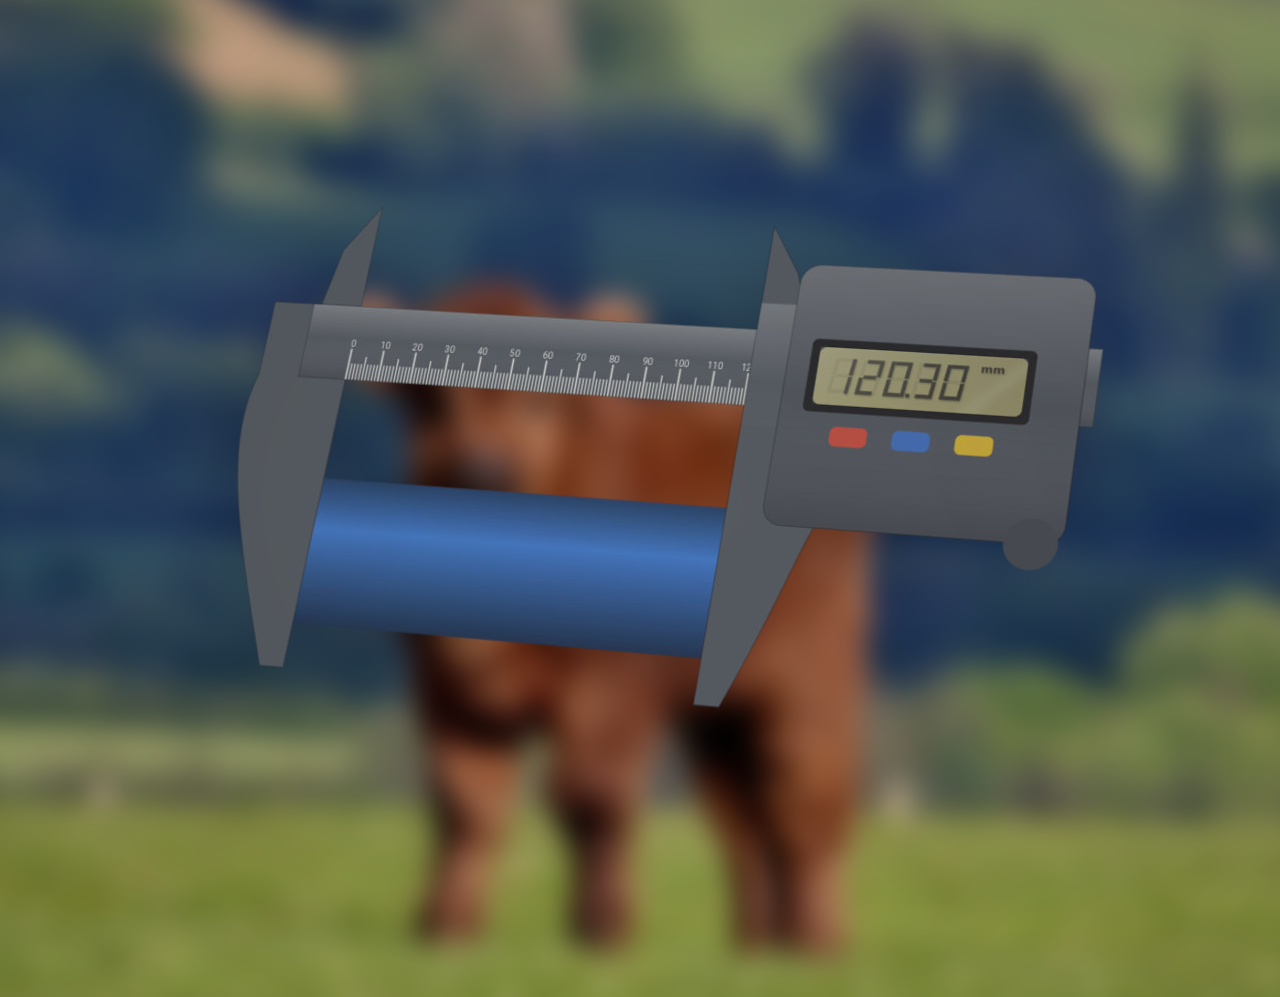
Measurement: 120.30 mm
